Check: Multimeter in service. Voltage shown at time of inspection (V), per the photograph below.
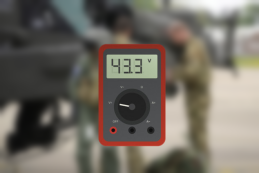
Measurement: 43.3 V
